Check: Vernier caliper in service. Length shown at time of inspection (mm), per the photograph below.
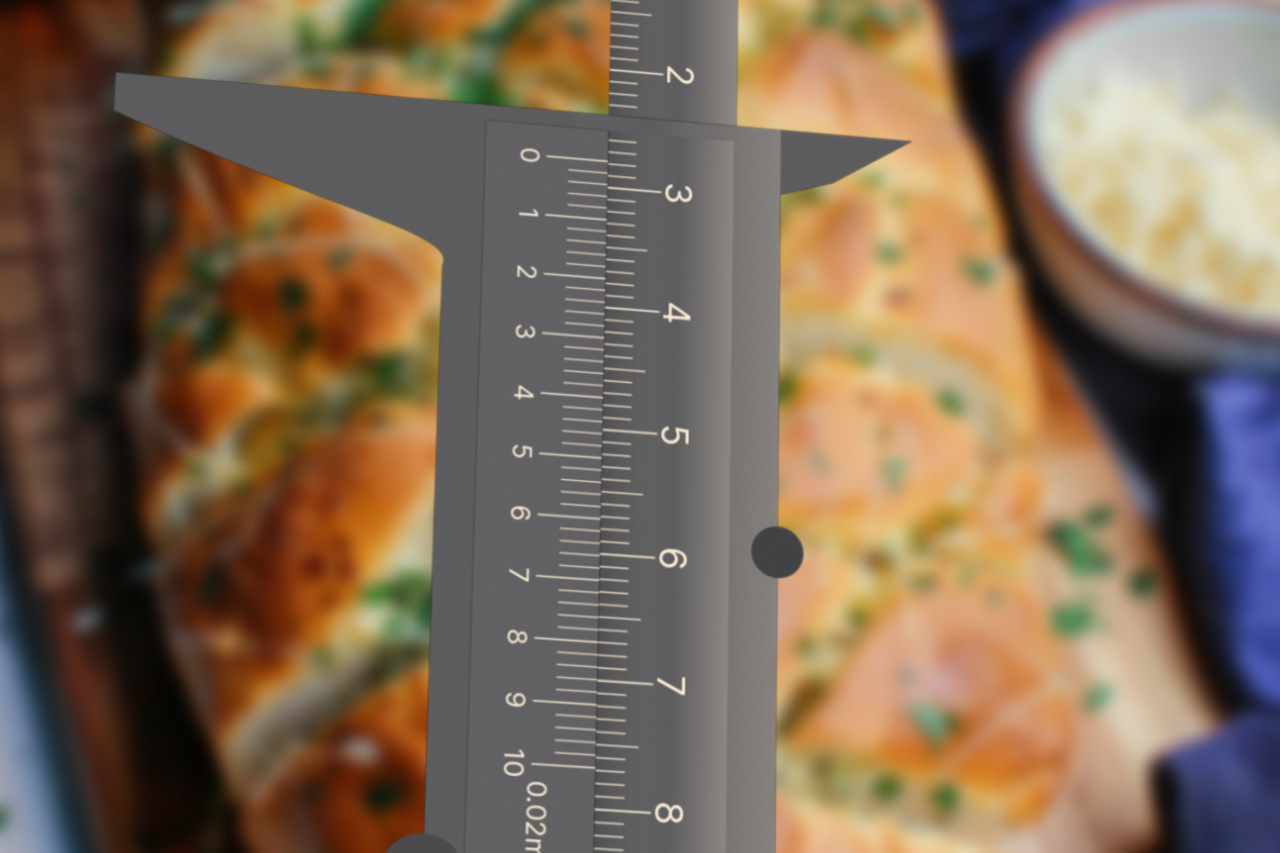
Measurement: 27.8 mm
